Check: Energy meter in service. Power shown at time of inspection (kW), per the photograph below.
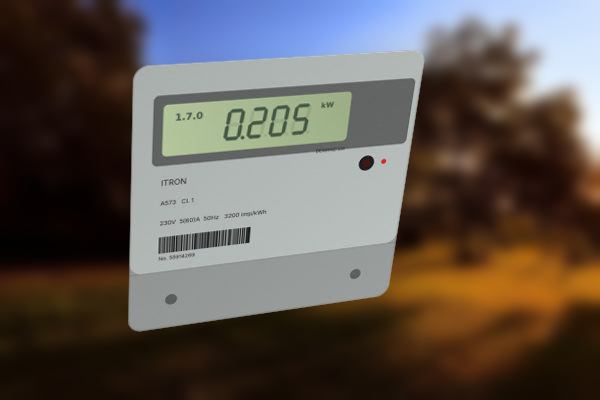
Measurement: 0.205 kW
